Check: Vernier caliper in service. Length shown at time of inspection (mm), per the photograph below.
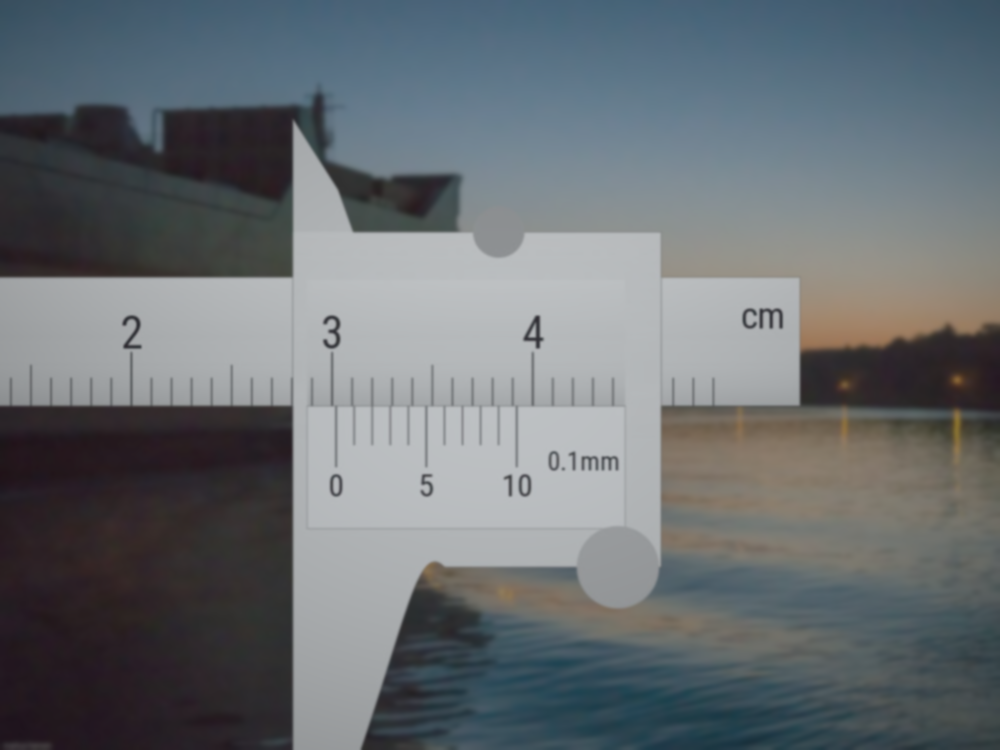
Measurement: 30.2 mm
